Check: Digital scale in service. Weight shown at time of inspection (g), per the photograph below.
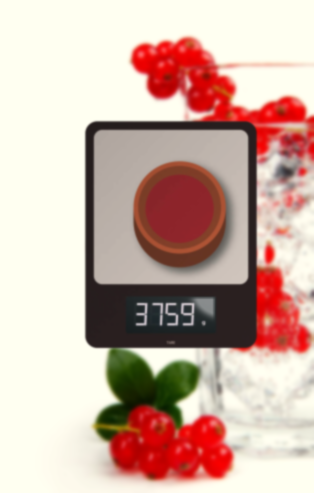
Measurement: 3759 g
